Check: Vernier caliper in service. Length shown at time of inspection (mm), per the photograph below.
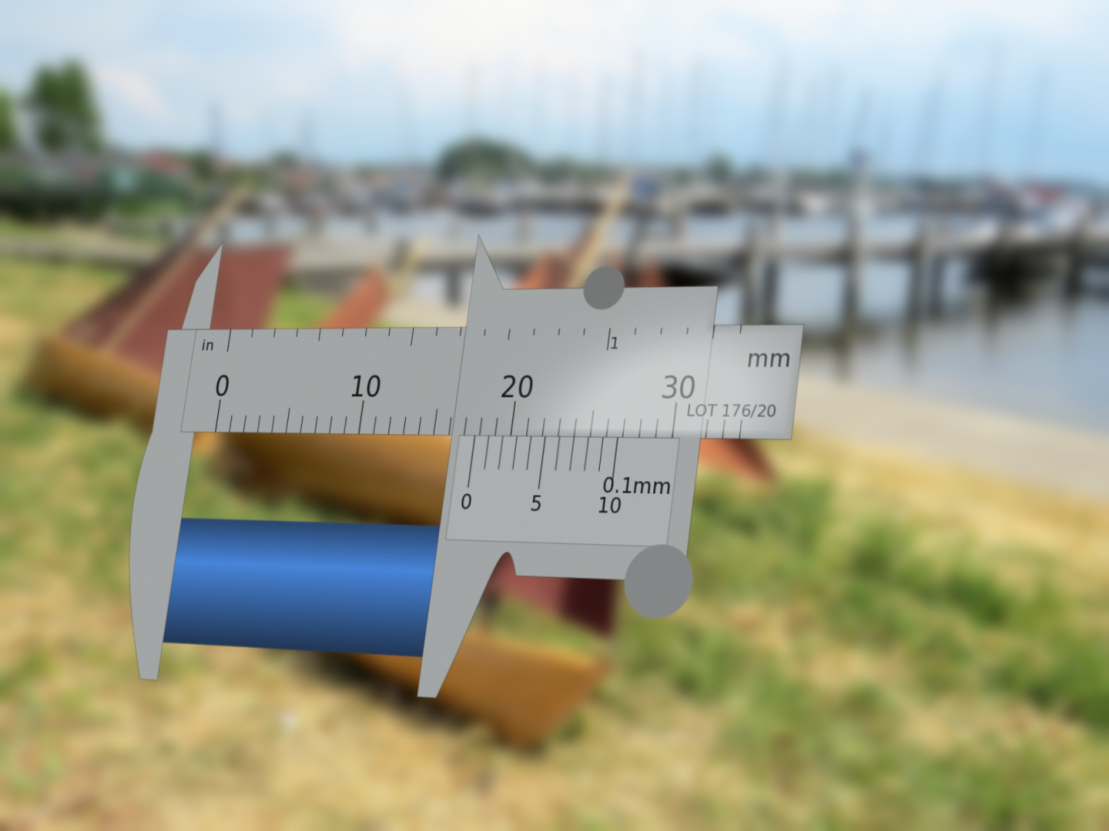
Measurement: 17.7 mm
